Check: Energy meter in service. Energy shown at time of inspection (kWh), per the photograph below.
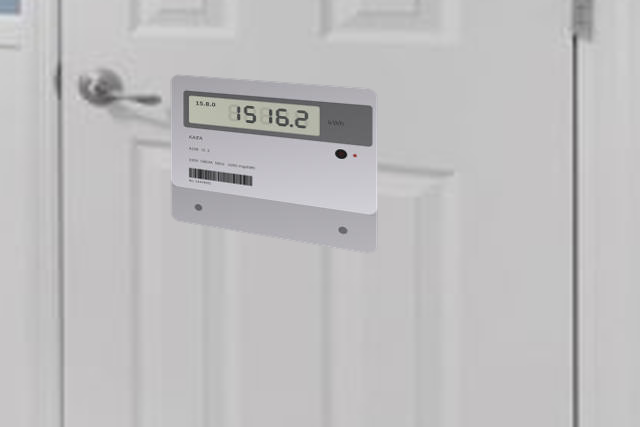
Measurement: 1516.2 kWh
